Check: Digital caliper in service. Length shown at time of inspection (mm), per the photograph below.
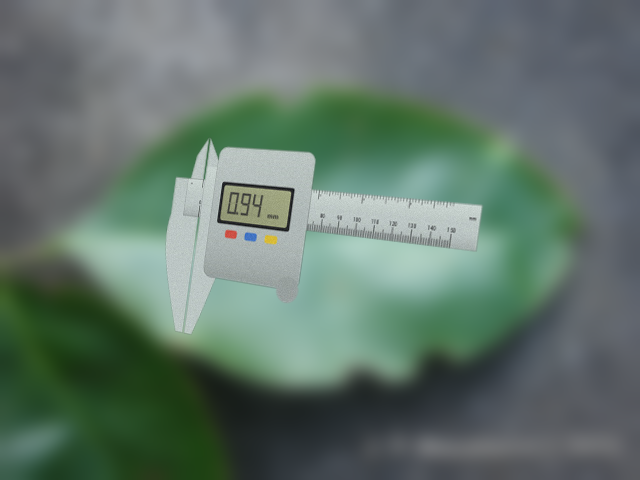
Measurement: 0.94 mm
